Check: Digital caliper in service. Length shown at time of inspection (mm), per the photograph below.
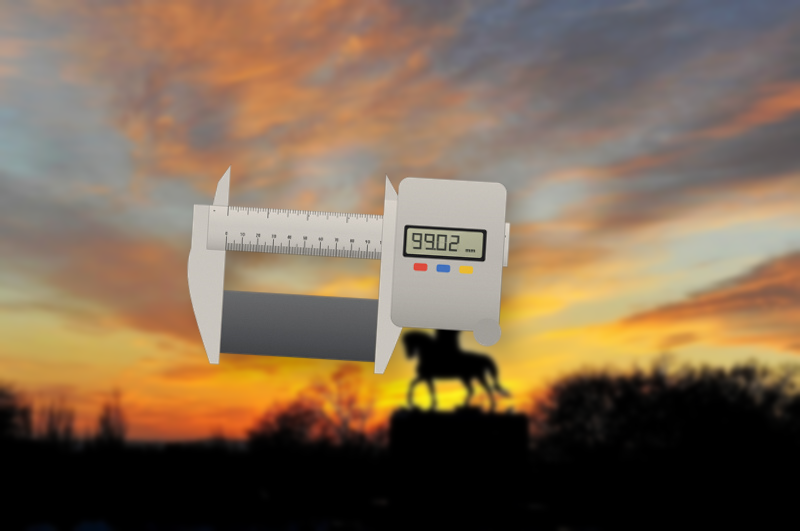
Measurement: 99.02 mm
